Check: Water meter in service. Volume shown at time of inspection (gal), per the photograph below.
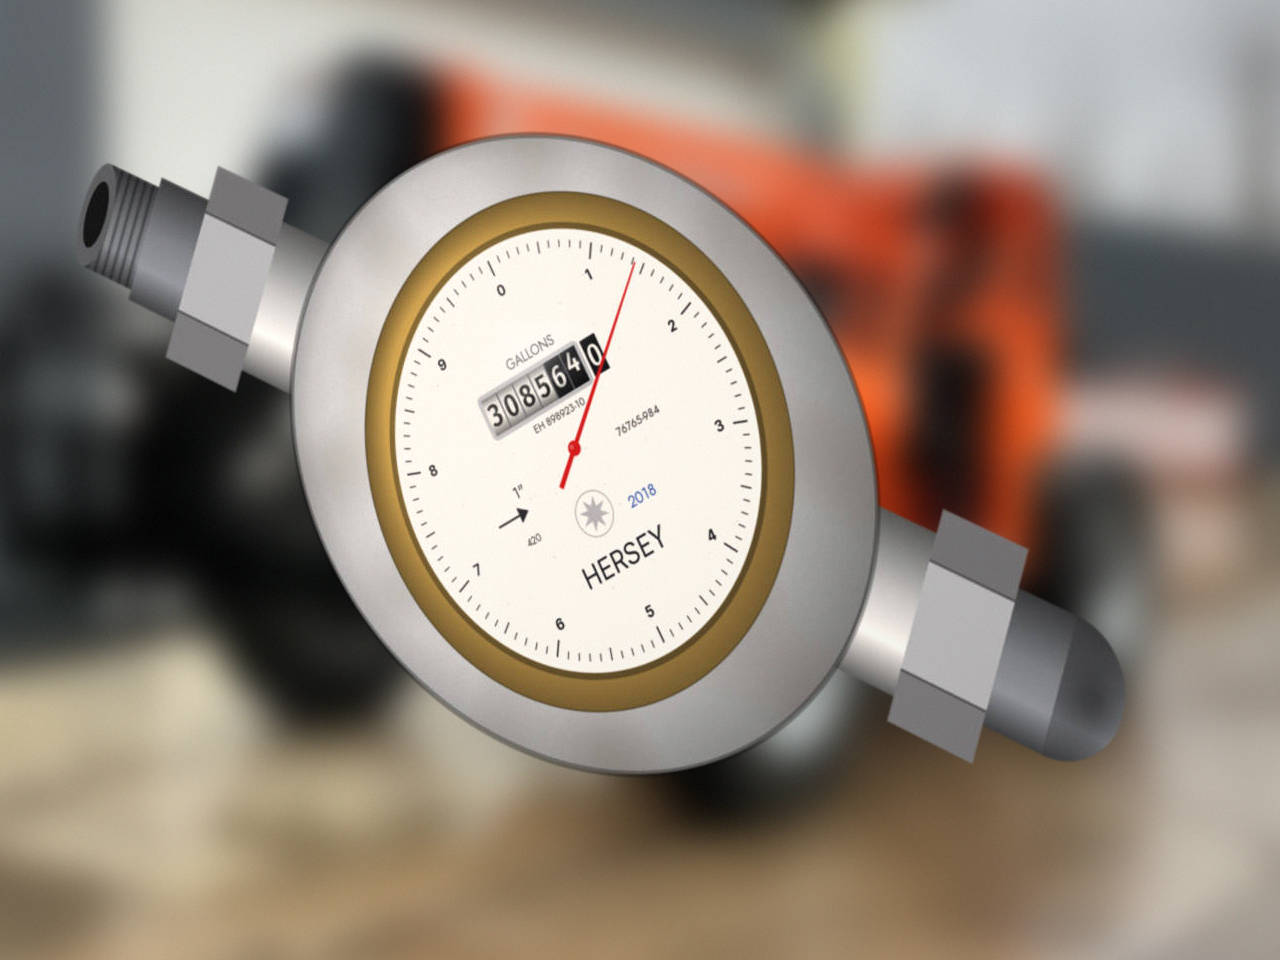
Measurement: 3085641.4 gal
